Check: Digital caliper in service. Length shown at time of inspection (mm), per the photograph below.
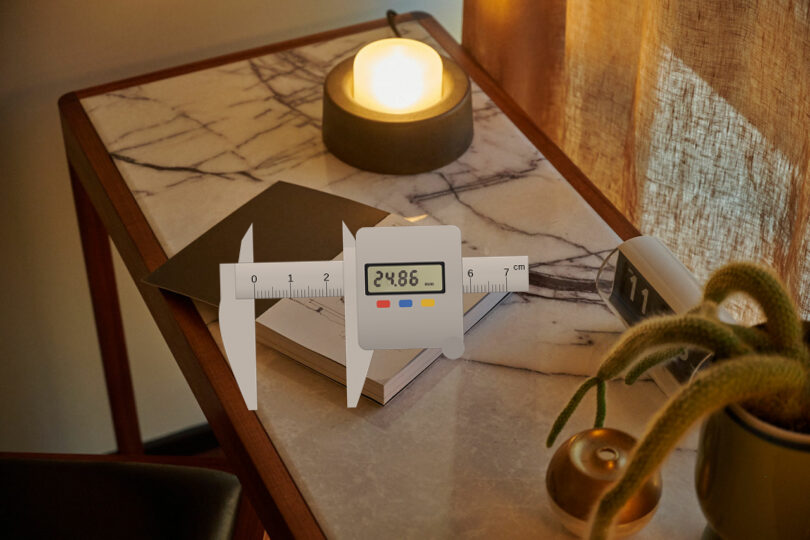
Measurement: 24.86 mm
